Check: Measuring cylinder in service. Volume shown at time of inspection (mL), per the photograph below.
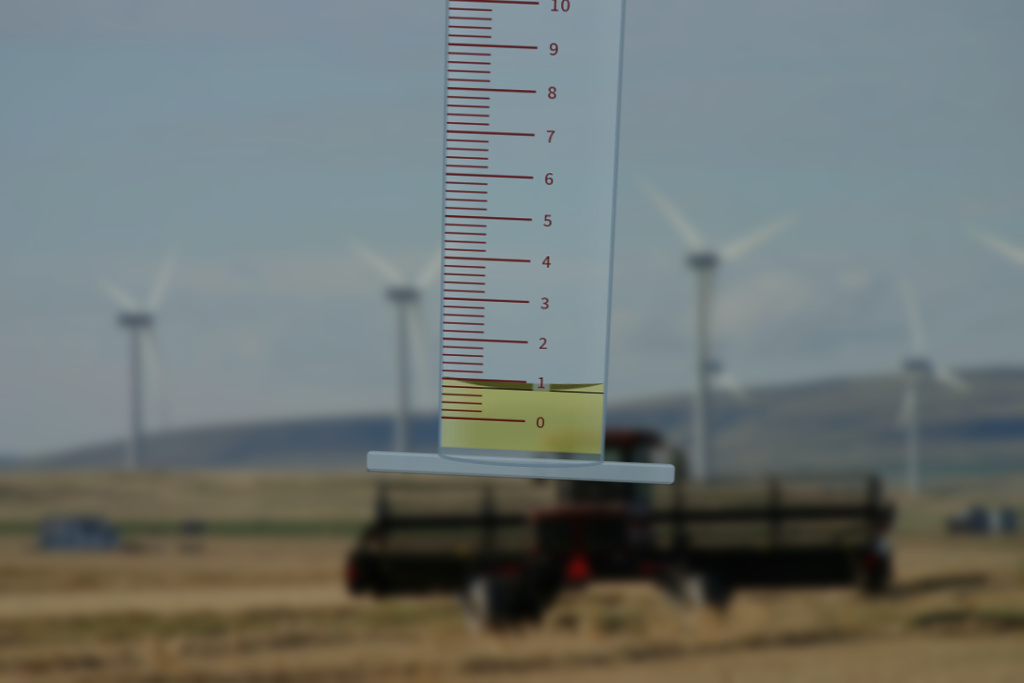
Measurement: 0.8 mL
